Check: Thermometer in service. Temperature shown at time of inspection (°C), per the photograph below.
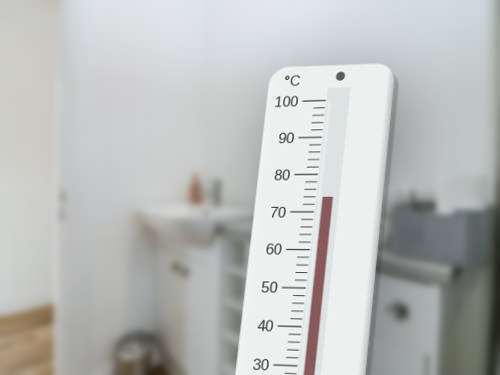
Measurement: 74 °C
